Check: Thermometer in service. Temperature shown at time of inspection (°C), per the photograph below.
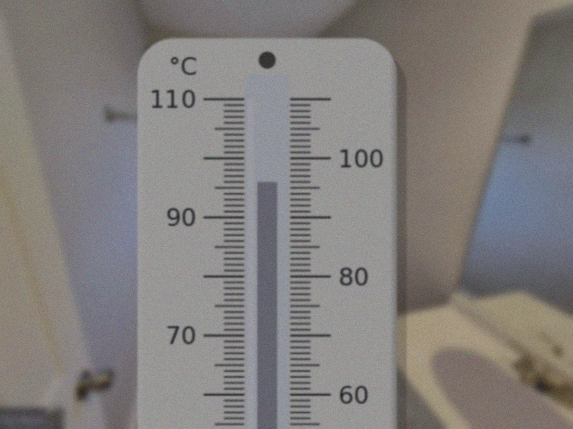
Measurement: 96 °C
